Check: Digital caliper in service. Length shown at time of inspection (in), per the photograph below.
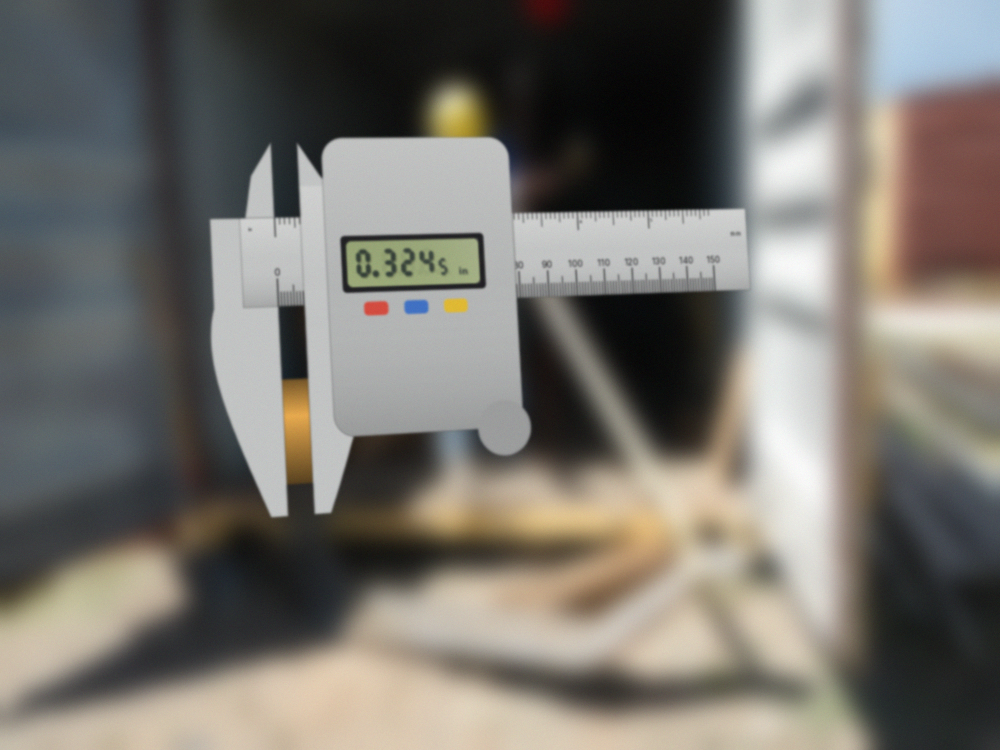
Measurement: 0.3245 in
